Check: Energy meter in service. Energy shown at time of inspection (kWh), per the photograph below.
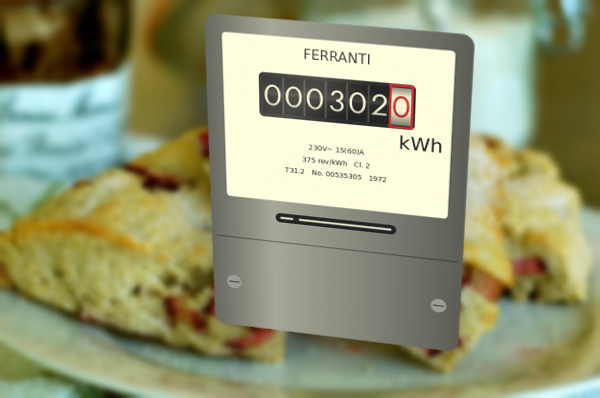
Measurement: 302.0 kWh
